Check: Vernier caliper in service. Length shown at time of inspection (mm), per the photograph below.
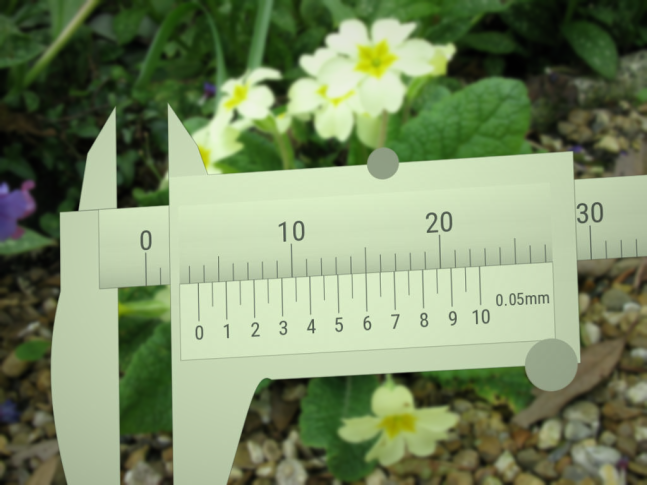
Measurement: 3.6 mm
